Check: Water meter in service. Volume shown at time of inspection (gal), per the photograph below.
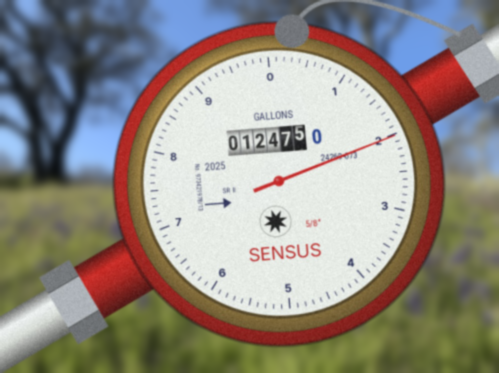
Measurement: 124752.0 gal
